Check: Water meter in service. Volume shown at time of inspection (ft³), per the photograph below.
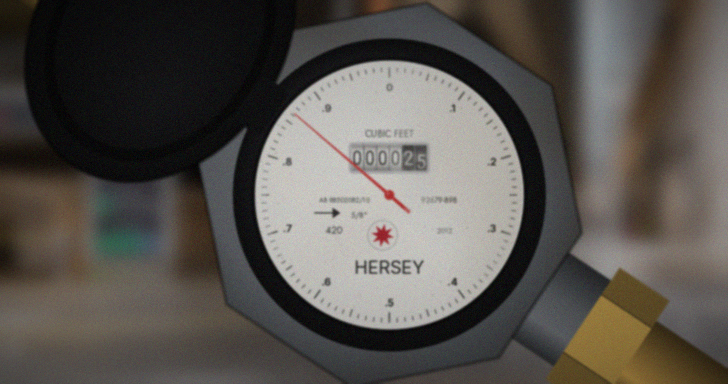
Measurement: 24.86 ft³
